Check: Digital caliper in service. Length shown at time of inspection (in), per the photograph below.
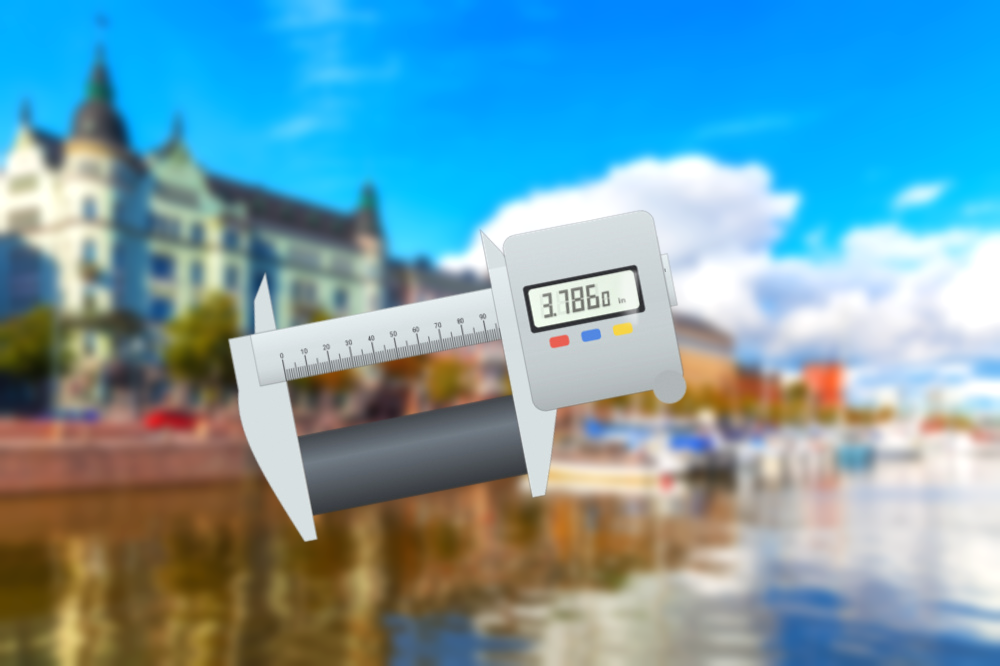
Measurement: 3.7860 in
